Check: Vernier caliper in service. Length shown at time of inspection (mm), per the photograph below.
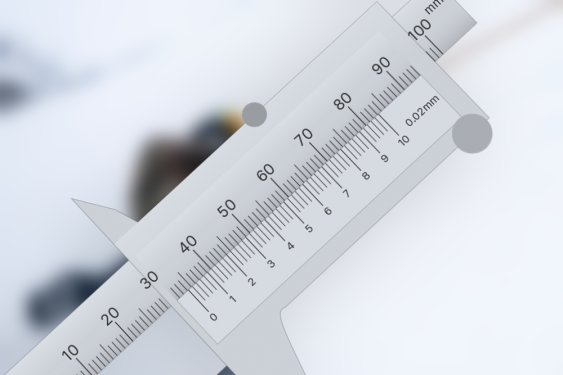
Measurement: 34.2 mm
